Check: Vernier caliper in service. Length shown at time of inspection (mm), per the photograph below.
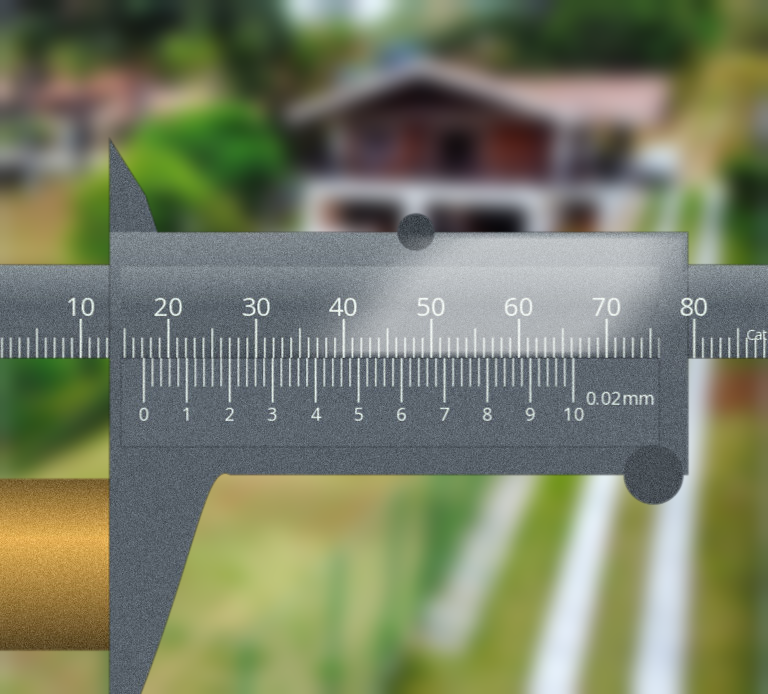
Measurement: 17.2 mm
